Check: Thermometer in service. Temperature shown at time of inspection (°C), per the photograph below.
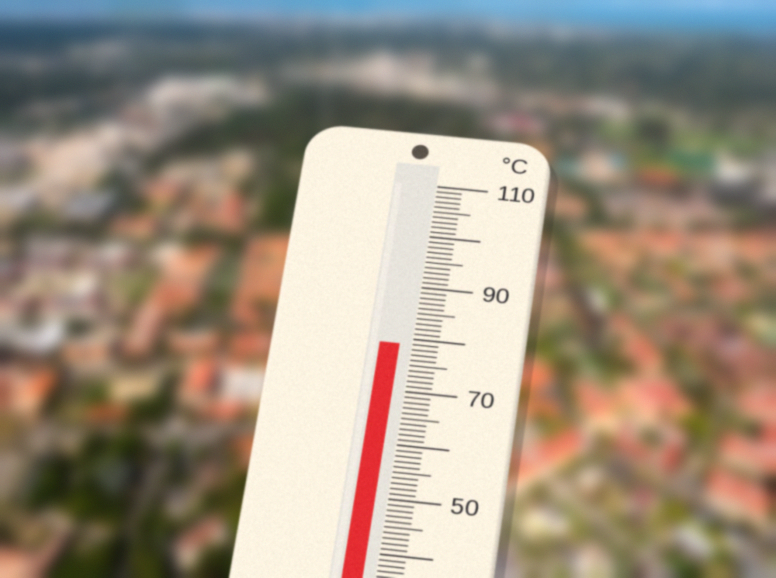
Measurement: 79 °C
